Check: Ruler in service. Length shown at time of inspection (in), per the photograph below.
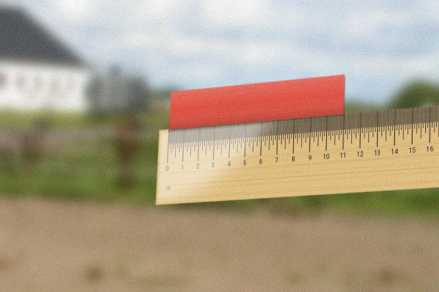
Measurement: 11 in
